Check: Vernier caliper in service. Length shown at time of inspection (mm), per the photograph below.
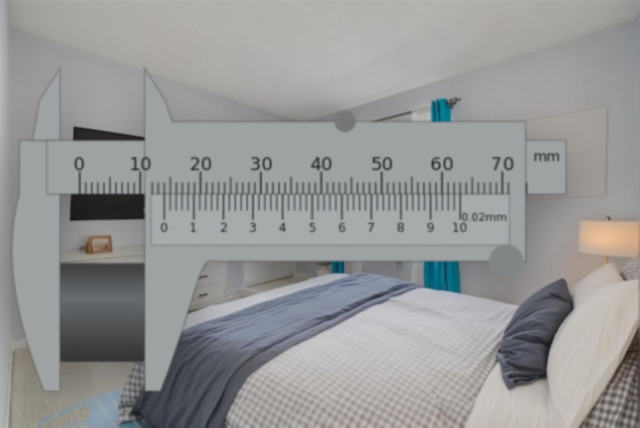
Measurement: 14.0 mm
